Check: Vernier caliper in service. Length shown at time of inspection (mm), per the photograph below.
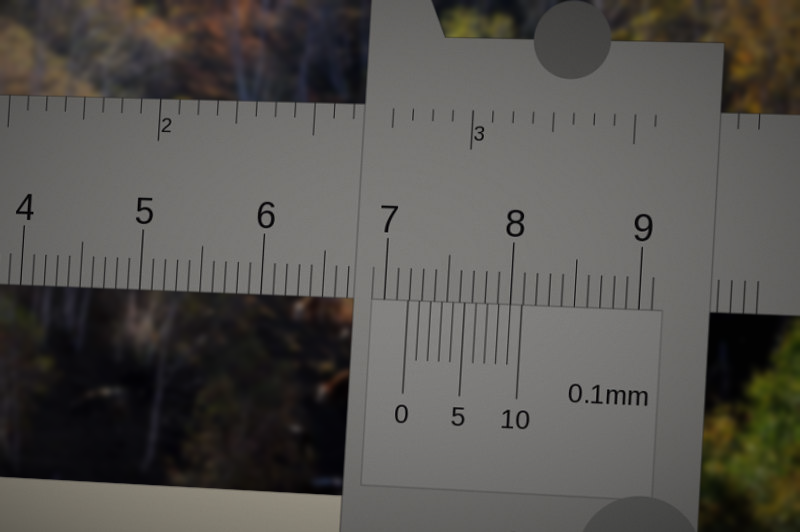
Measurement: 71.9 mm
